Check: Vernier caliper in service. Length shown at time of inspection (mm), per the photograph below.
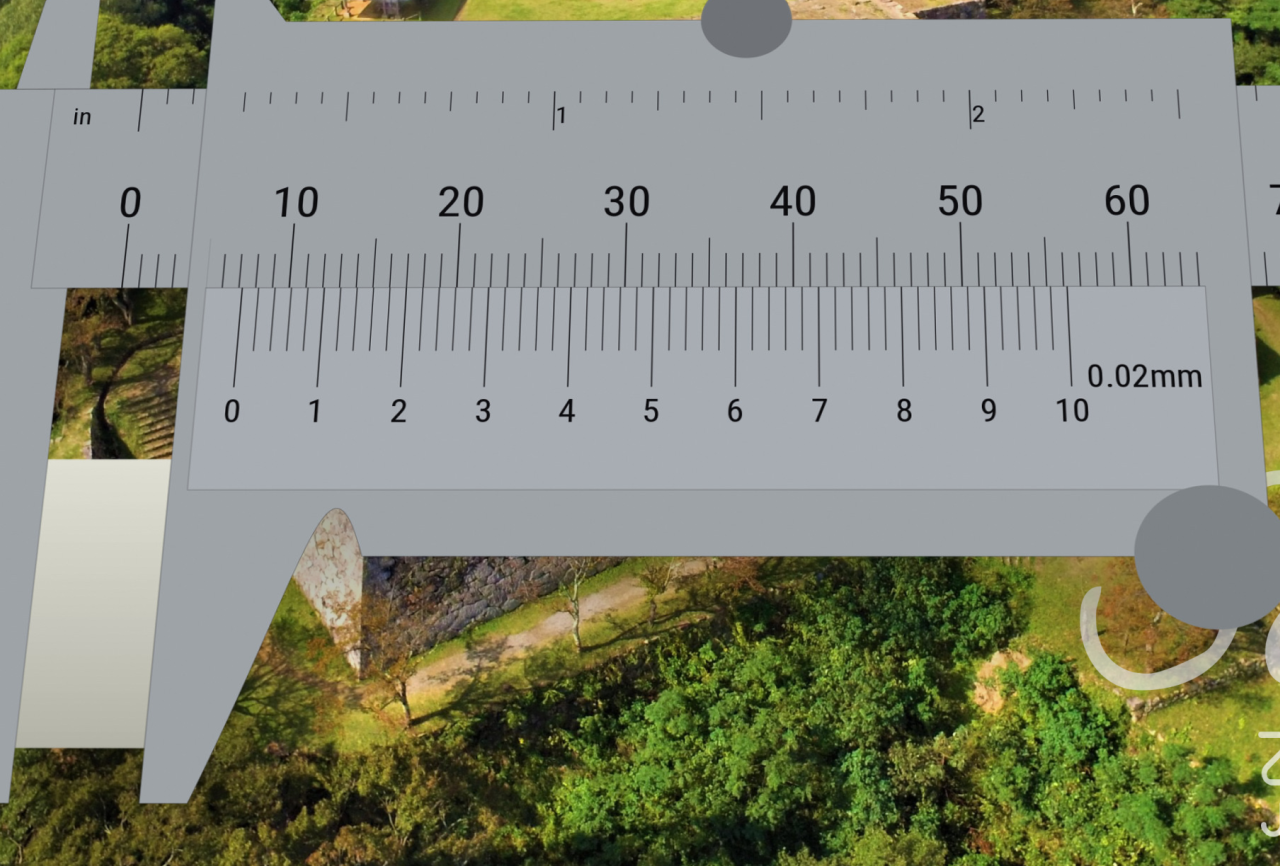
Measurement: 7.2 mm
